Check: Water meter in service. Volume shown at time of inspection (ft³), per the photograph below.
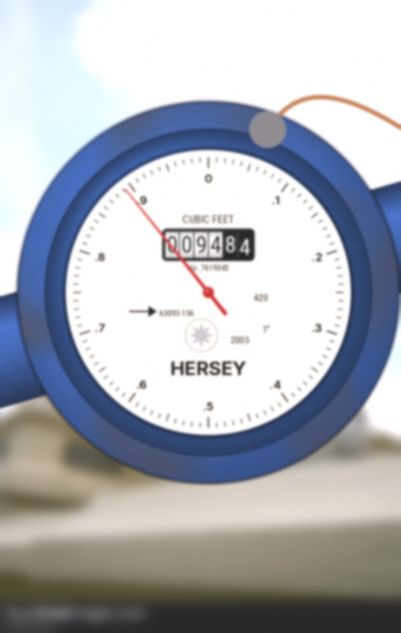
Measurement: 9483.89 ft³
